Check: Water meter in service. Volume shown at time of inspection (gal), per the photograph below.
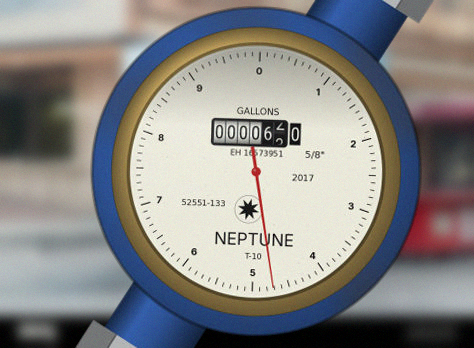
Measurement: 624.7 gal
